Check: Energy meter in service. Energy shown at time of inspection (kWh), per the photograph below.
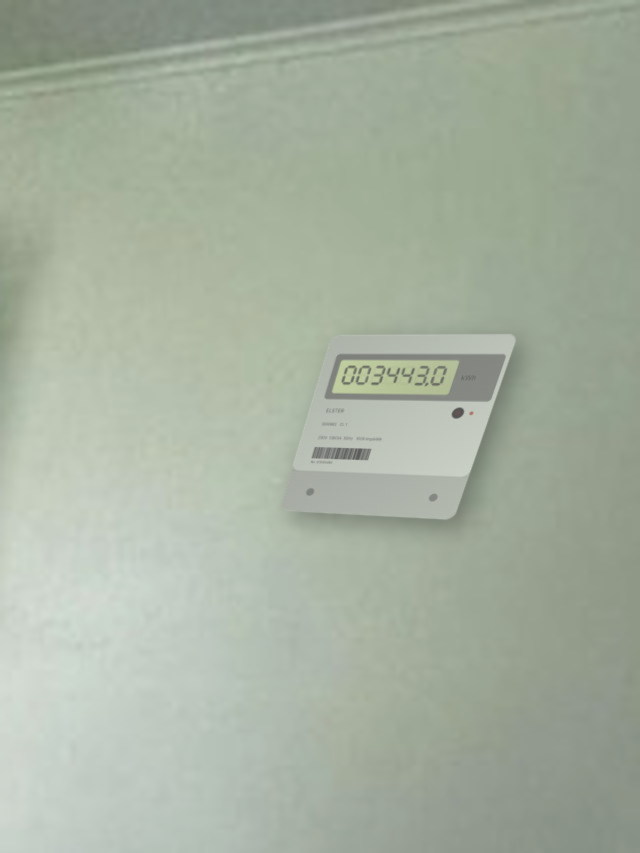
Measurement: 3443.0 kWh
